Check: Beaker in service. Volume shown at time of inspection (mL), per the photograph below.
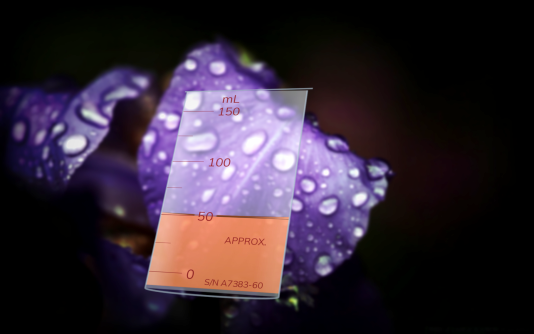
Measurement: 50 mL
